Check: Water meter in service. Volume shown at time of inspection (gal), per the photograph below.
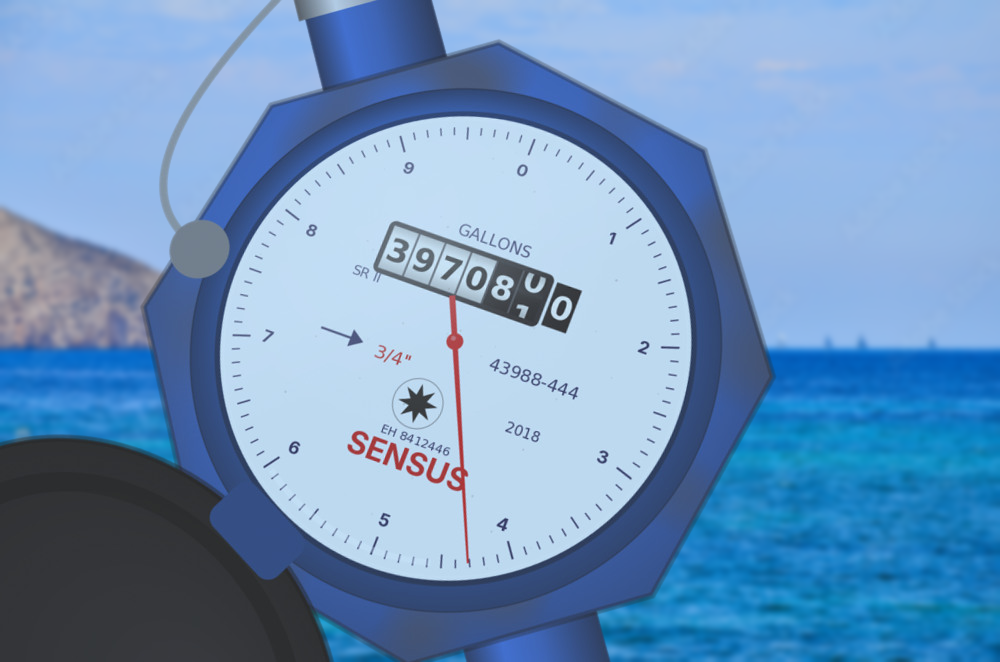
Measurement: 3970804.3 gal
